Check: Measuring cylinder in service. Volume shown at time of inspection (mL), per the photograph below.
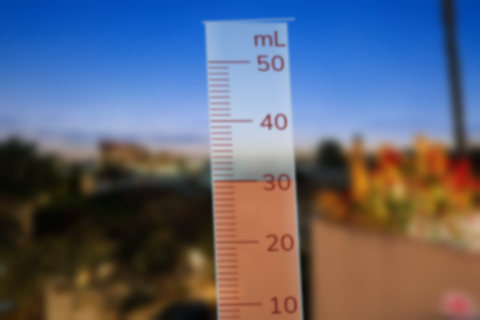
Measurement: 30 mL
